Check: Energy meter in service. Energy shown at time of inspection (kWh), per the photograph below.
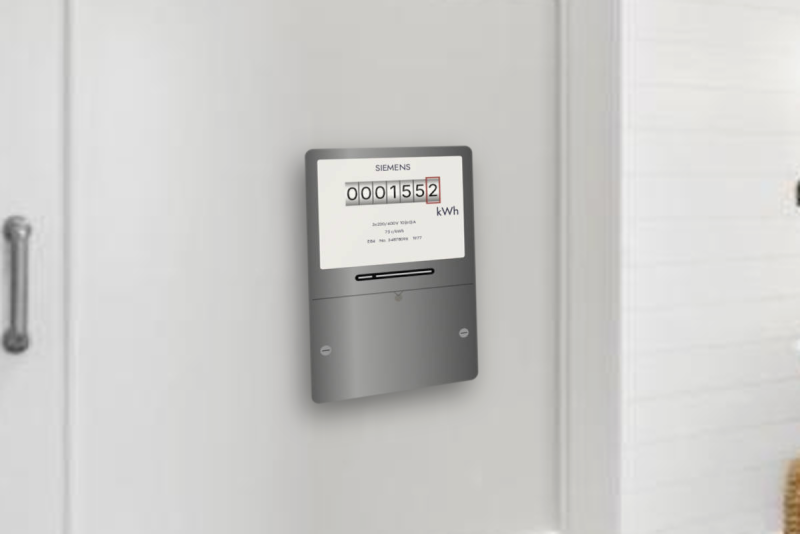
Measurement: 155.2 kWh
